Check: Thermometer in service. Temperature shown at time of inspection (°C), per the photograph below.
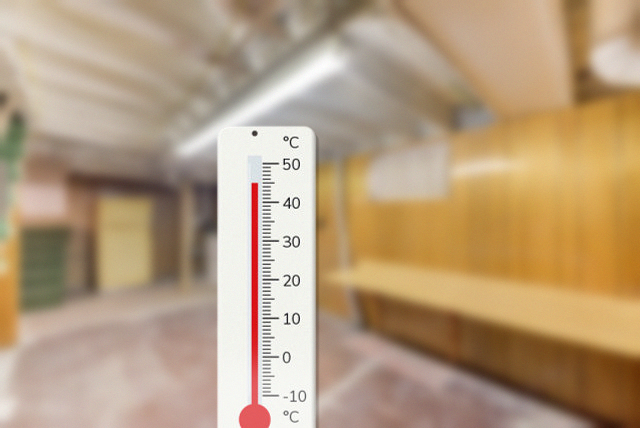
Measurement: 45 °C
